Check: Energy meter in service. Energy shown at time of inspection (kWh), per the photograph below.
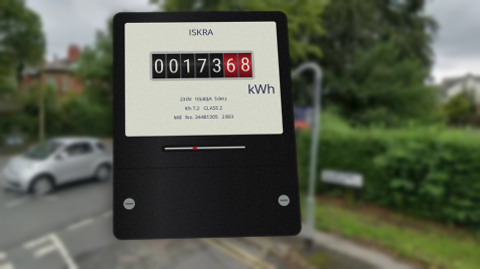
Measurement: 173.68 kWh
